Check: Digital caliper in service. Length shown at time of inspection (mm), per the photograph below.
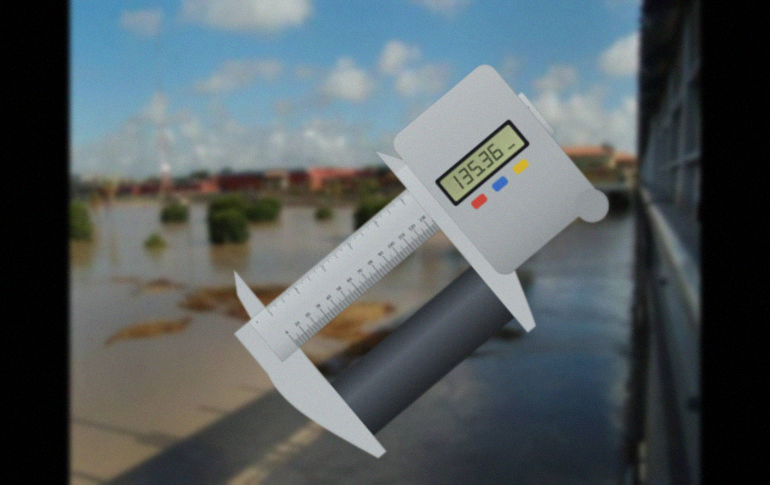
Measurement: 135.36 mm
